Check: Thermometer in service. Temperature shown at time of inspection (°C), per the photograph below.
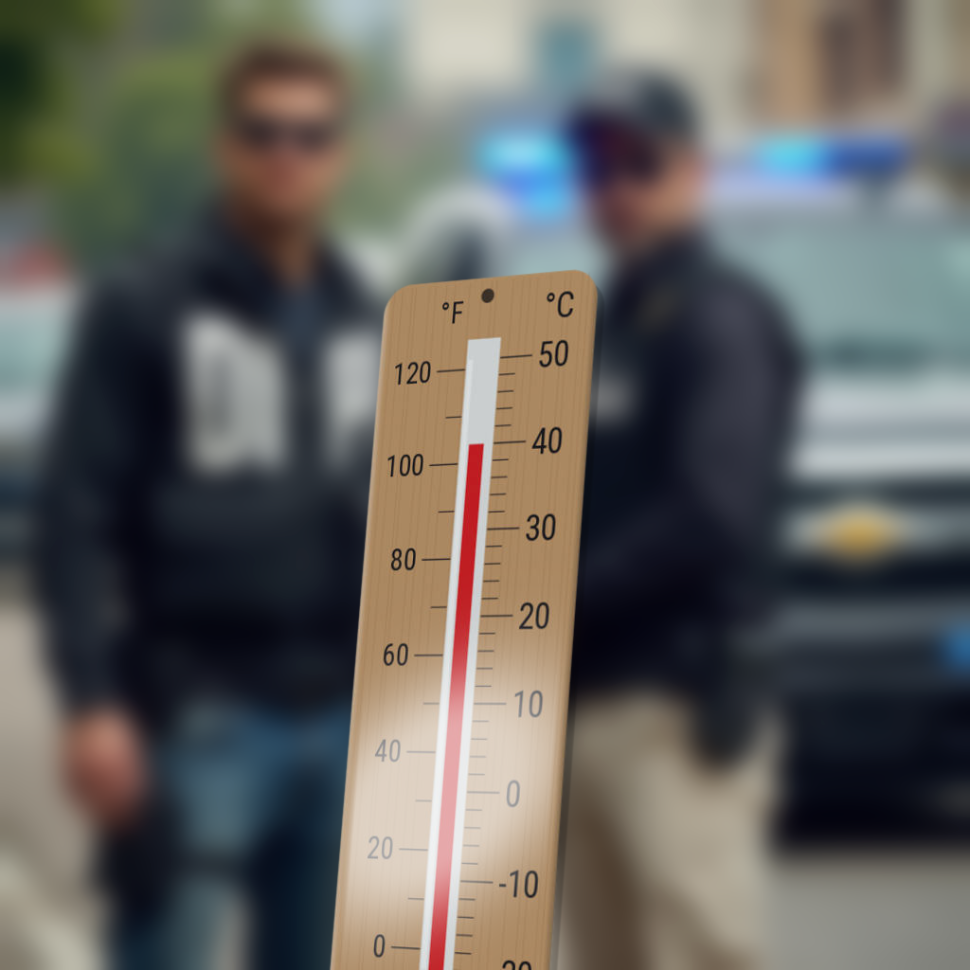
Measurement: 40 °C
